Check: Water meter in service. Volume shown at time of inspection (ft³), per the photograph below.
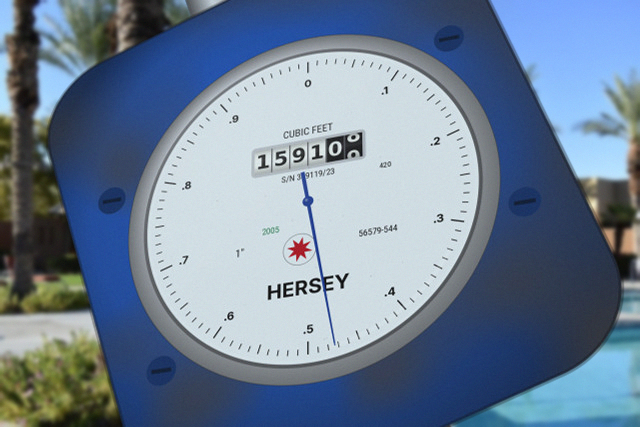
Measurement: 159108.47 ft³
